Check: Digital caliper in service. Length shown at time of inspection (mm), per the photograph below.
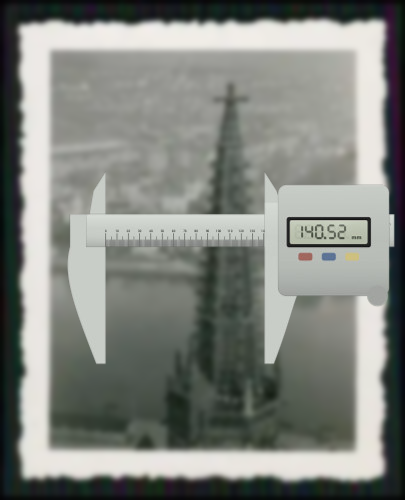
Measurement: 140.52 mm
